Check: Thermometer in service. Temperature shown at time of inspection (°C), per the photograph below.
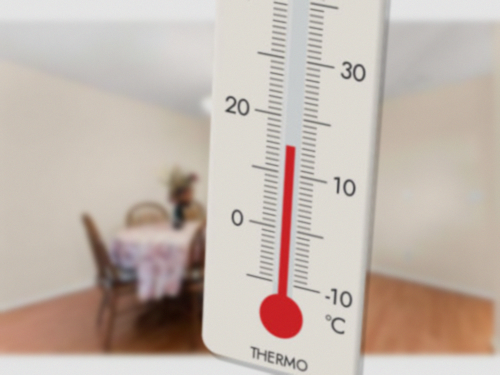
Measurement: 15 °C
